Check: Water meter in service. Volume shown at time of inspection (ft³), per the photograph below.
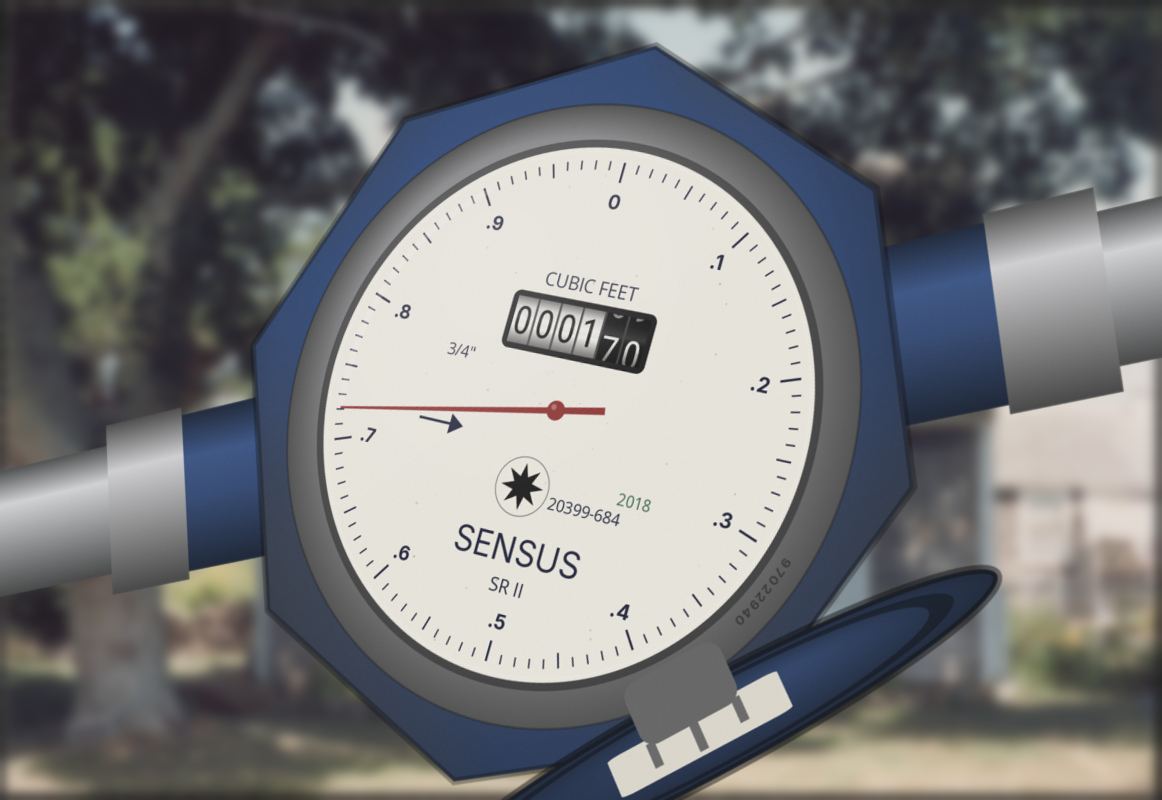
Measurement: 169.72 ft³
